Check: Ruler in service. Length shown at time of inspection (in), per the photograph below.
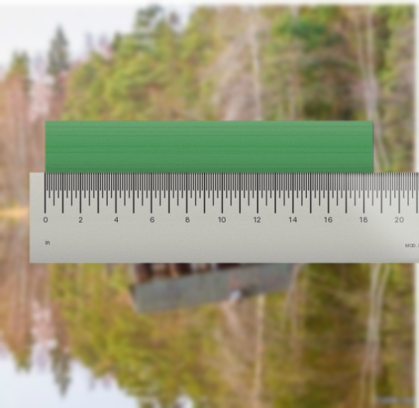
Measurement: 18.5 in
